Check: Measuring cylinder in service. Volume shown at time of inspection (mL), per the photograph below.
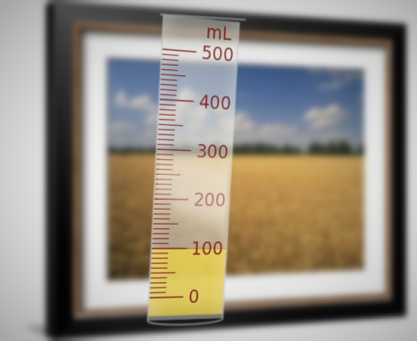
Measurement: 100 mL
